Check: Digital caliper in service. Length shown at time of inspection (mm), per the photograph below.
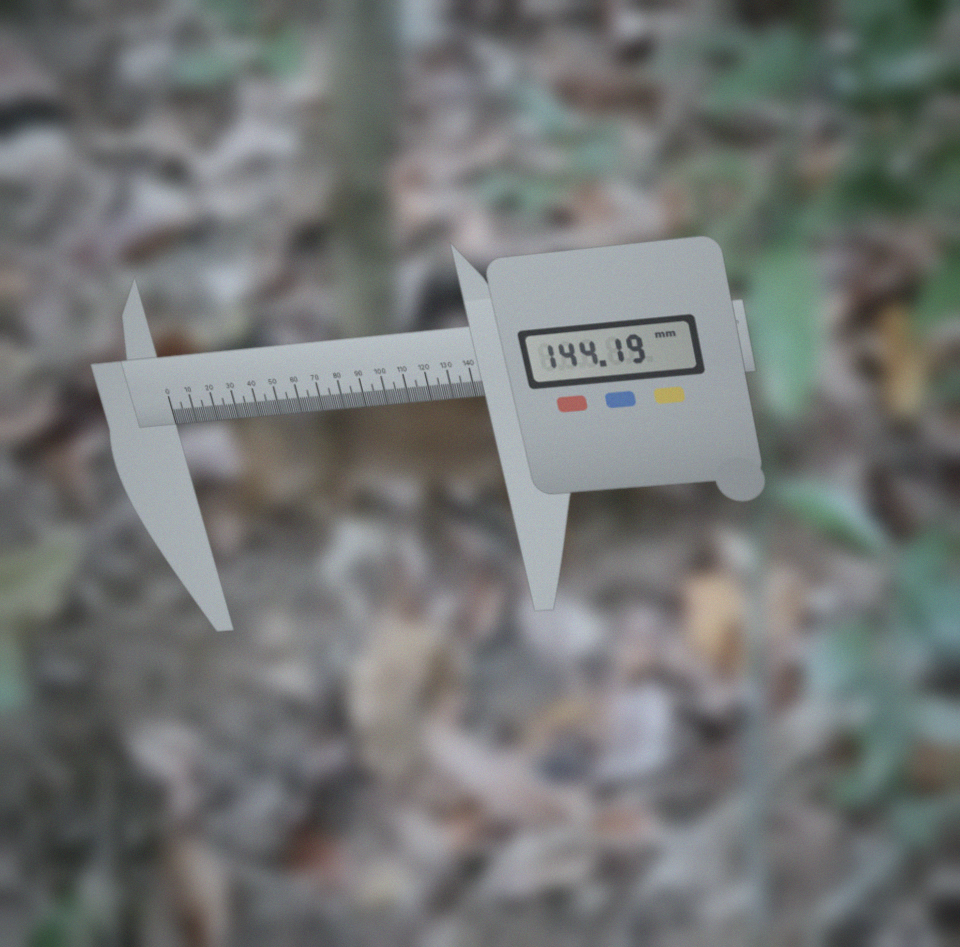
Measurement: 144.19 mm
